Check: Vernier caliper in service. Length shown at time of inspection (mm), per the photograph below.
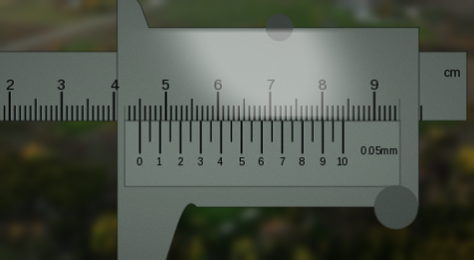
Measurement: 45.0 mm
